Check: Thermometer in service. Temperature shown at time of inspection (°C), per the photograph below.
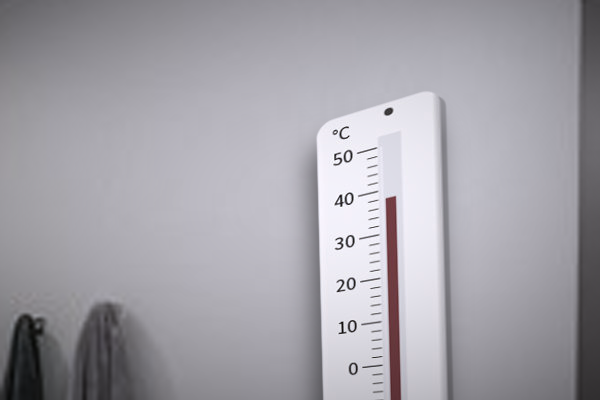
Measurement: 38 °C
